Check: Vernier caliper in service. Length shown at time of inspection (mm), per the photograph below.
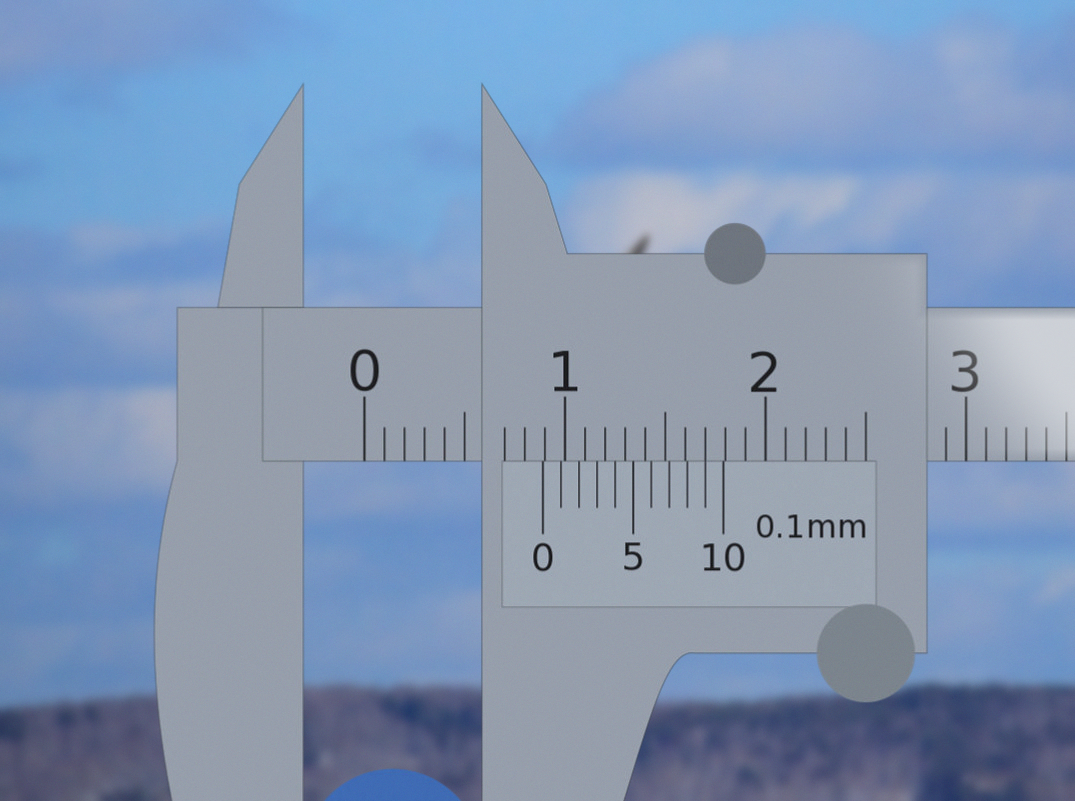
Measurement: 8.9 mm
